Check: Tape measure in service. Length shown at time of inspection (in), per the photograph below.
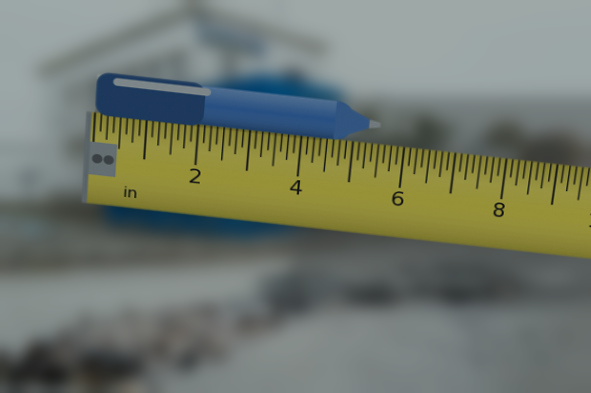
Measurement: 5.5 in
